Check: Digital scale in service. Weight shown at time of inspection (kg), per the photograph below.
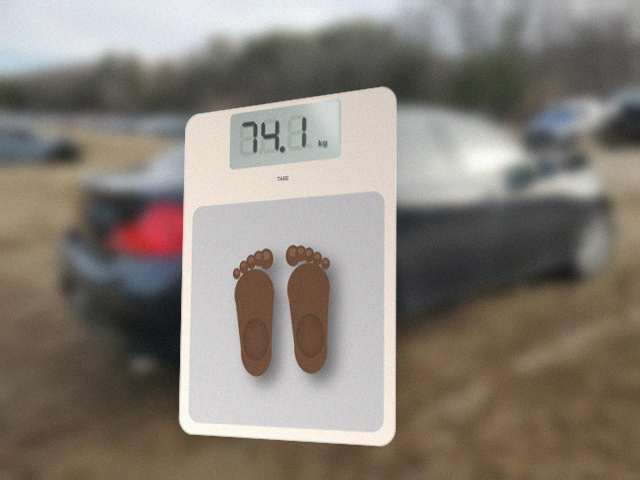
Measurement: 74.1 kg
